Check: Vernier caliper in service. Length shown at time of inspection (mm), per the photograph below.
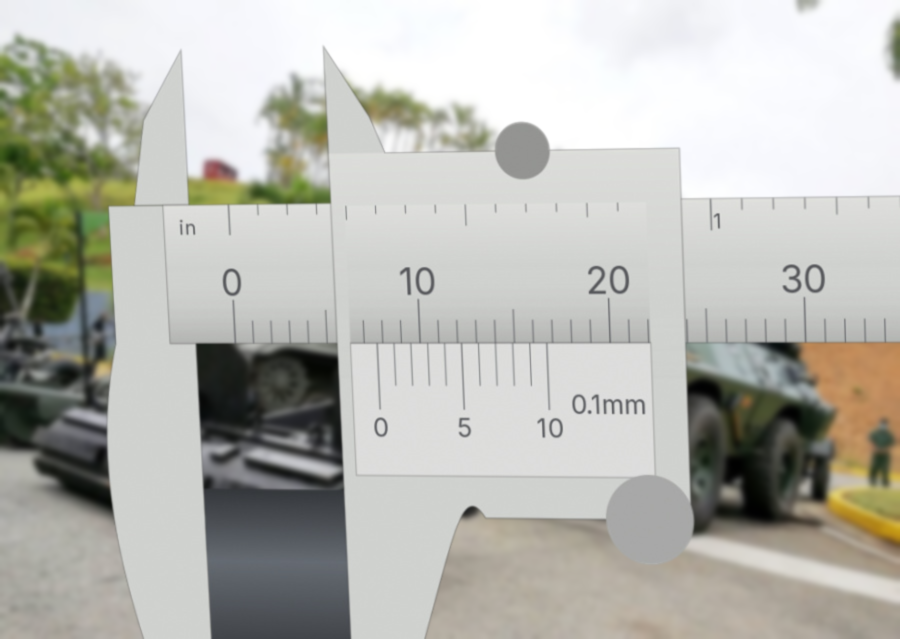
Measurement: 7.7 mm
